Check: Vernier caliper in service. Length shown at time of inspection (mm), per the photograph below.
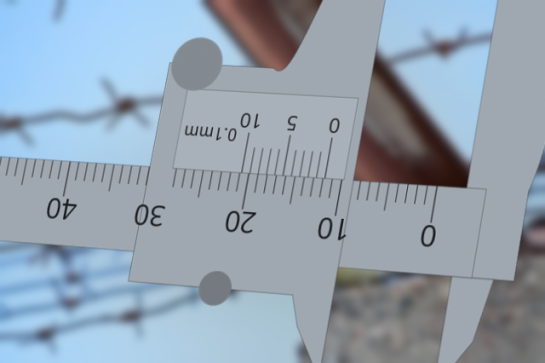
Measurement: 11.8 mm
